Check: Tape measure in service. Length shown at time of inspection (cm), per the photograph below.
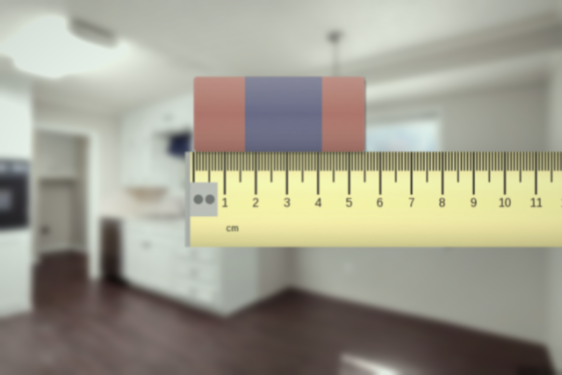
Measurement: 5.5 cm
